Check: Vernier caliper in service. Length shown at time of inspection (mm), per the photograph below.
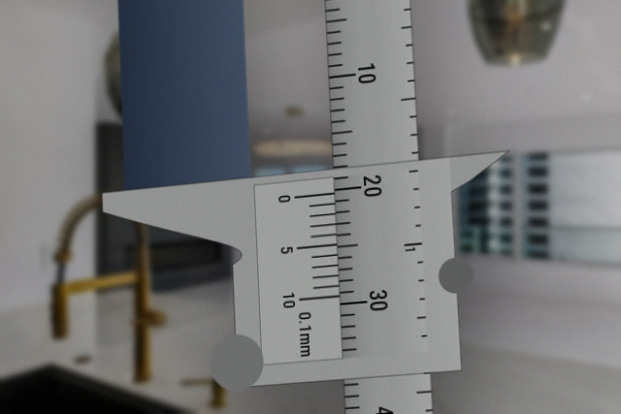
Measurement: 20.3 mm
